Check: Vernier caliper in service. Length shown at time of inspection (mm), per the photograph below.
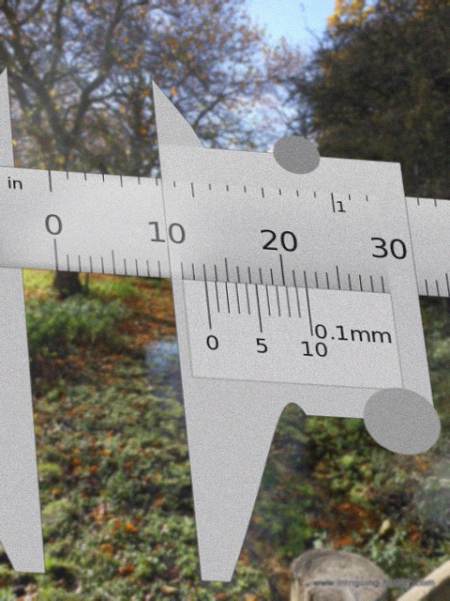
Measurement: 13.0 mm
